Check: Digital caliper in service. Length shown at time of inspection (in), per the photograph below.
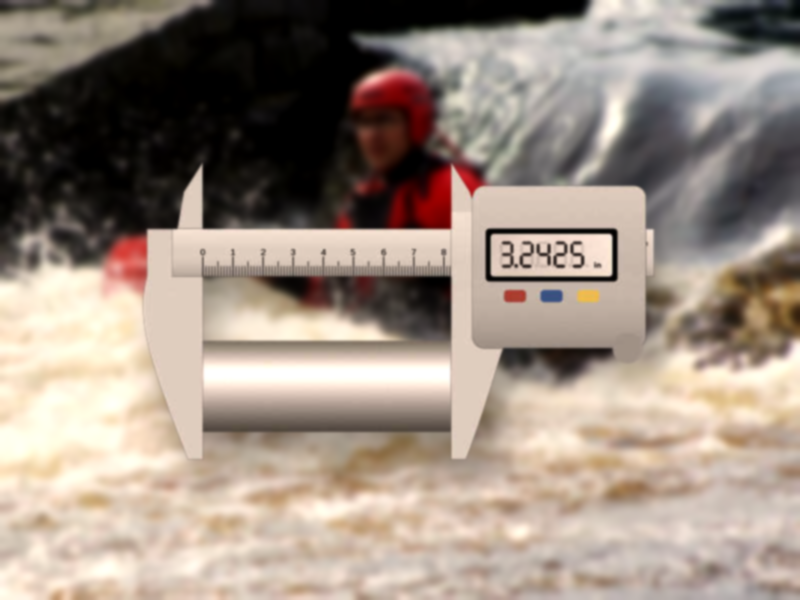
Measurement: 3.2425 in
